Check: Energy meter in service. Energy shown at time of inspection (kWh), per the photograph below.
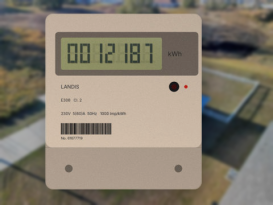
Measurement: 12187 kWh
